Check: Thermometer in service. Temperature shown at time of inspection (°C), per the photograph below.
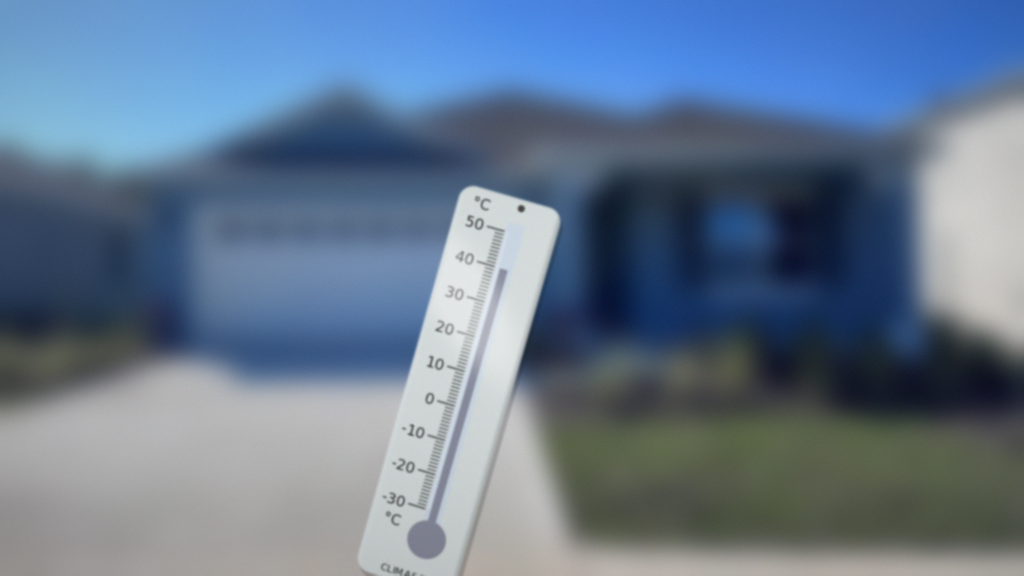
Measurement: 40 °C
